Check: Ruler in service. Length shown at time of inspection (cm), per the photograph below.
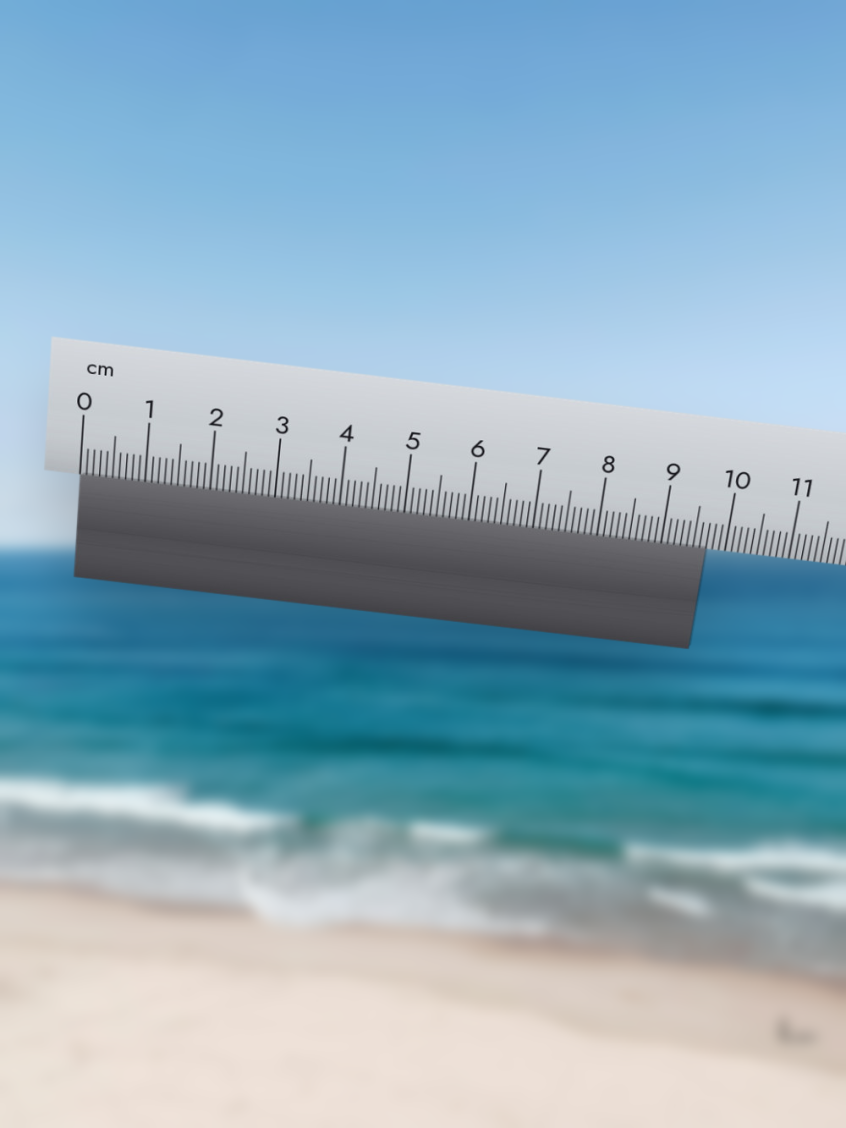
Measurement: 9.7 cm
